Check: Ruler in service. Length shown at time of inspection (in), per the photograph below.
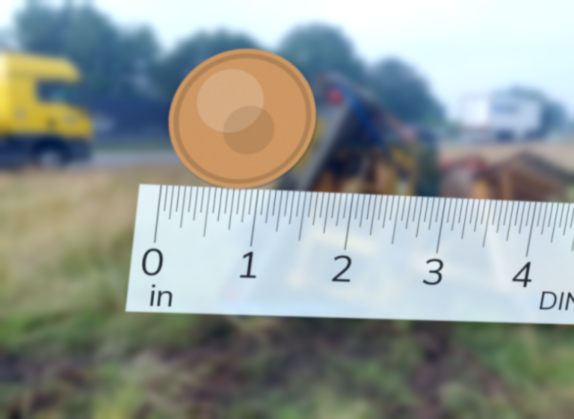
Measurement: 1.5 in
